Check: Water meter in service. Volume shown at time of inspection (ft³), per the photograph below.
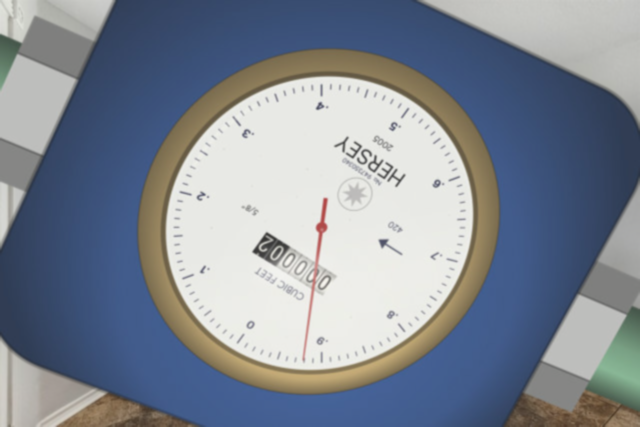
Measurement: 1.92 ft³
